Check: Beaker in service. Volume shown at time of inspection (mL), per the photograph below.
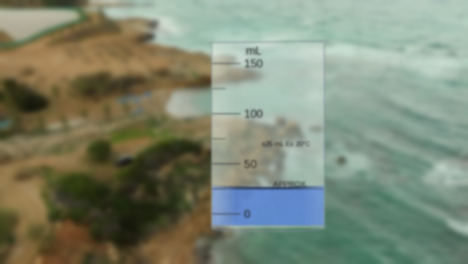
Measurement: 25 mL
